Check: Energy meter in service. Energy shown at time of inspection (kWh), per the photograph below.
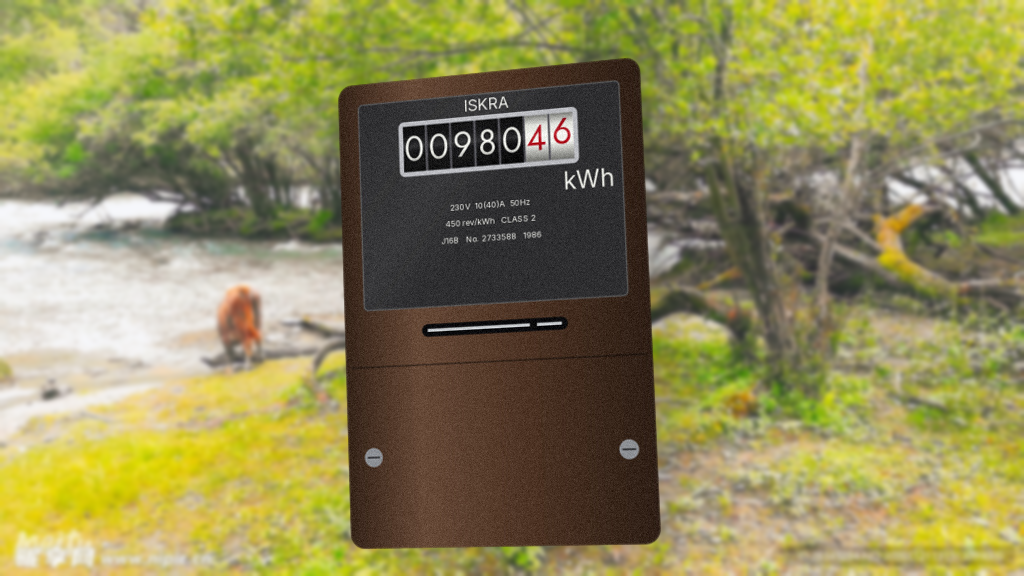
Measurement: 980.46 kWh
